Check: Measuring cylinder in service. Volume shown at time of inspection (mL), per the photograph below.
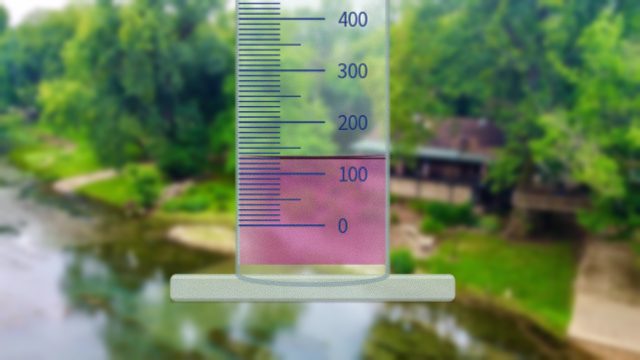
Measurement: 130 mL
